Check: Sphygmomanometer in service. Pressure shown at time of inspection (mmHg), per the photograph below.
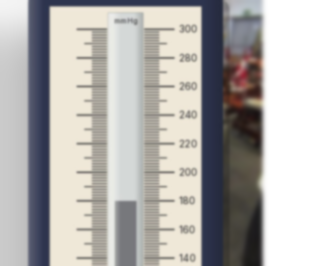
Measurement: 180 mmHg
